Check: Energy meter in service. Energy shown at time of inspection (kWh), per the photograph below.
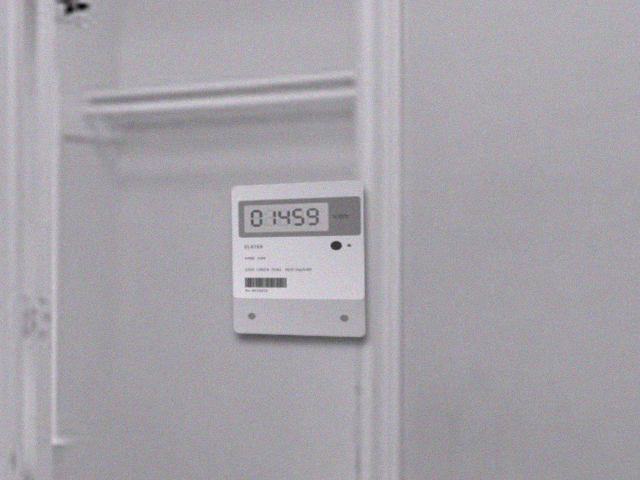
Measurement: 1459 kWh
